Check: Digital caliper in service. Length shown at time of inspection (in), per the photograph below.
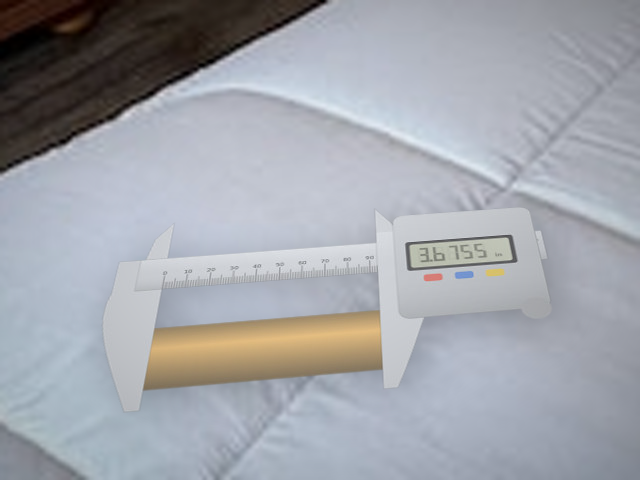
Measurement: 3.6755 in
